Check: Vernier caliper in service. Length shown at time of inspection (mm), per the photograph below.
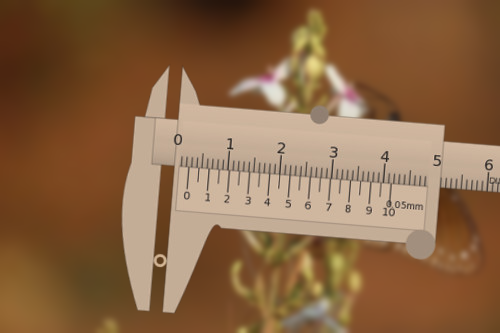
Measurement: 2.5 mm
